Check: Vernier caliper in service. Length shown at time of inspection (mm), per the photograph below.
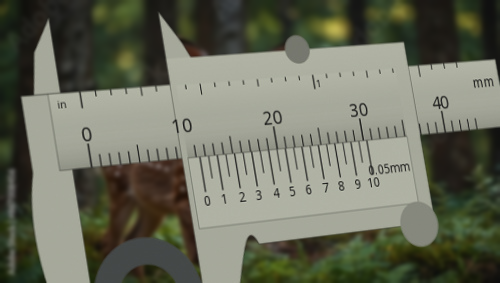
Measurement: 11.4 mm
